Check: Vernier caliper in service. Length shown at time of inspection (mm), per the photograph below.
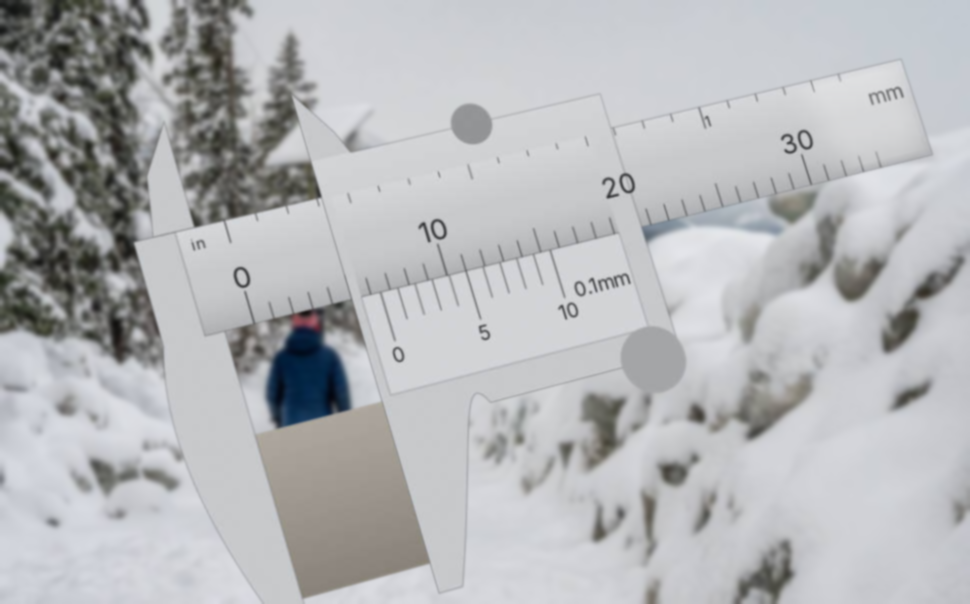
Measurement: 6.5 mm
